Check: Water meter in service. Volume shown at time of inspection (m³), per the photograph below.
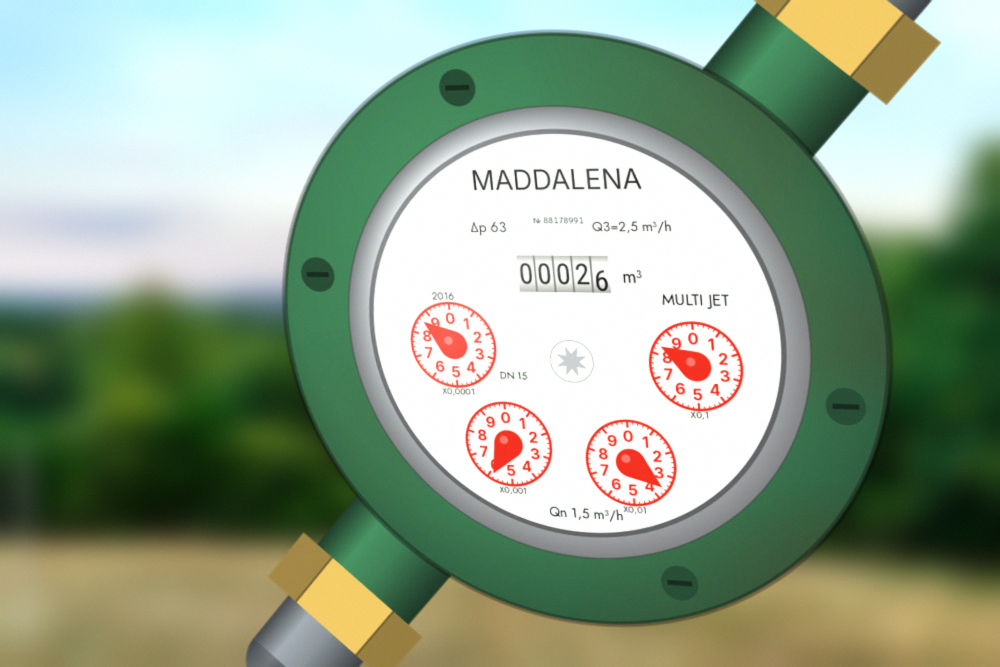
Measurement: 25.8358 m³
